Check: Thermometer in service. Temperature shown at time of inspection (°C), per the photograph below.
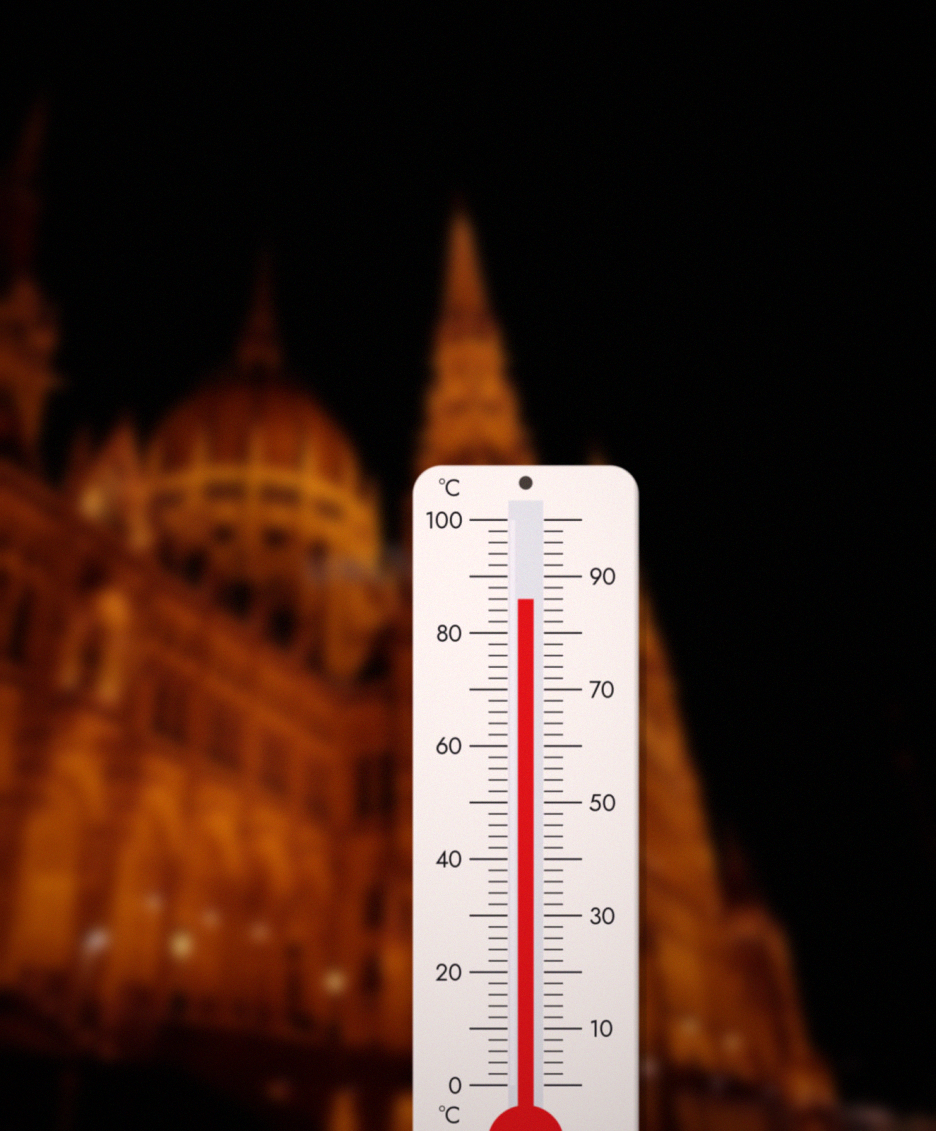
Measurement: 86 °C
